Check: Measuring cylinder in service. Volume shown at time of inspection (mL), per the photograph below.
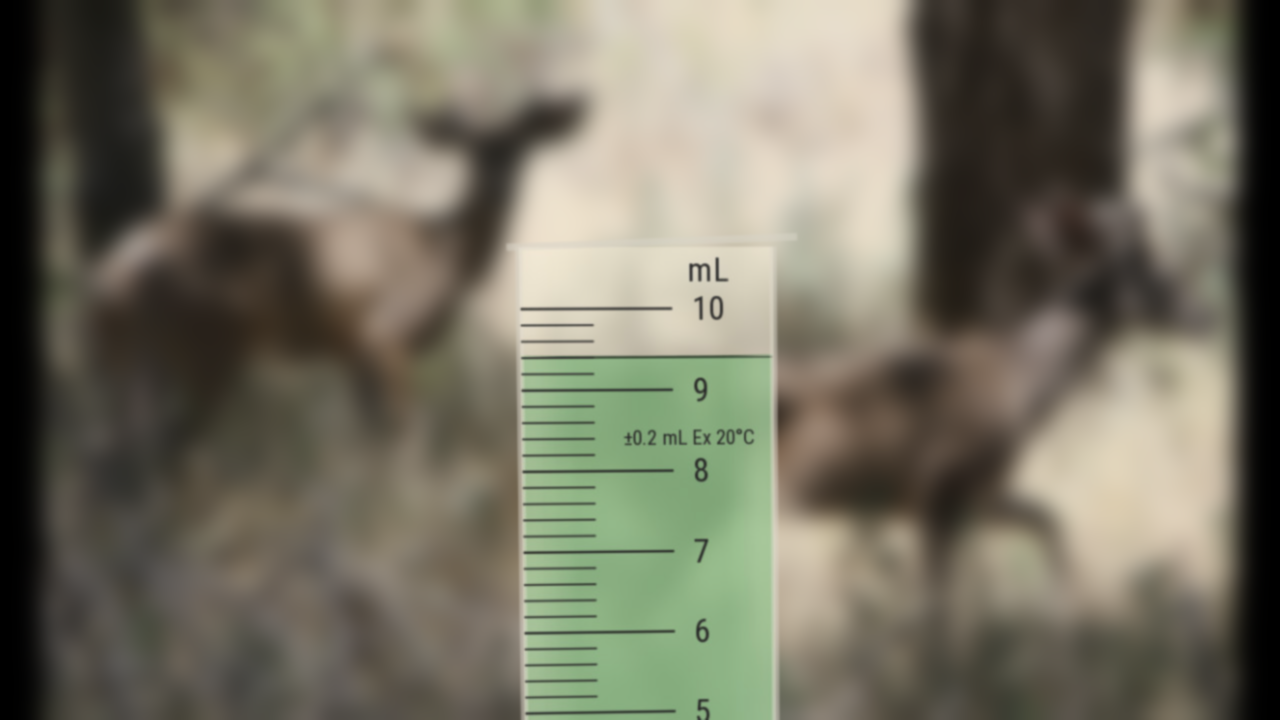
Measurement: 9.4 mL
